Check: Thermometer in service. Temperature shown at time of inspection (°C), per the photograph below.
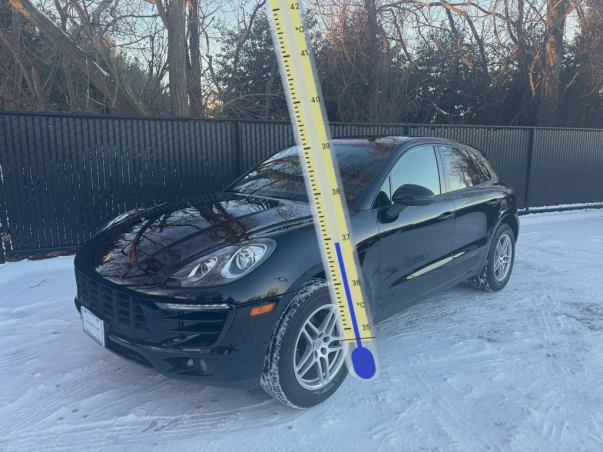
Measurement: 36.9 °C
